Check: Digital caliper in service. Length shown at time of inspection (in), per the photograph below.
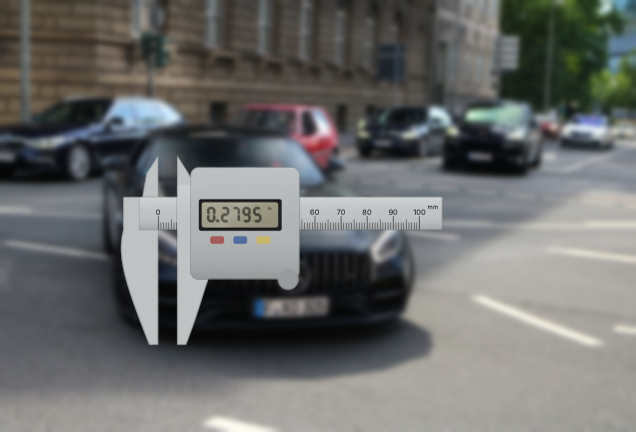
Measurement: 0.2795 in
